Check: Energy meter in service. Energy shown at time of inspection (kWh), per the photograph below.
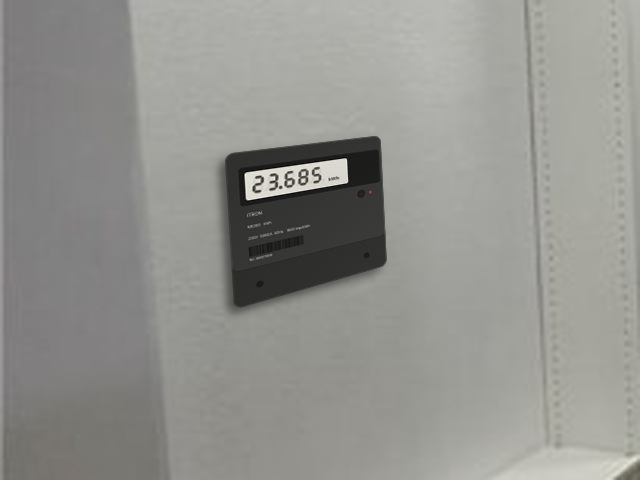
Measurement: 23.685 kWh
